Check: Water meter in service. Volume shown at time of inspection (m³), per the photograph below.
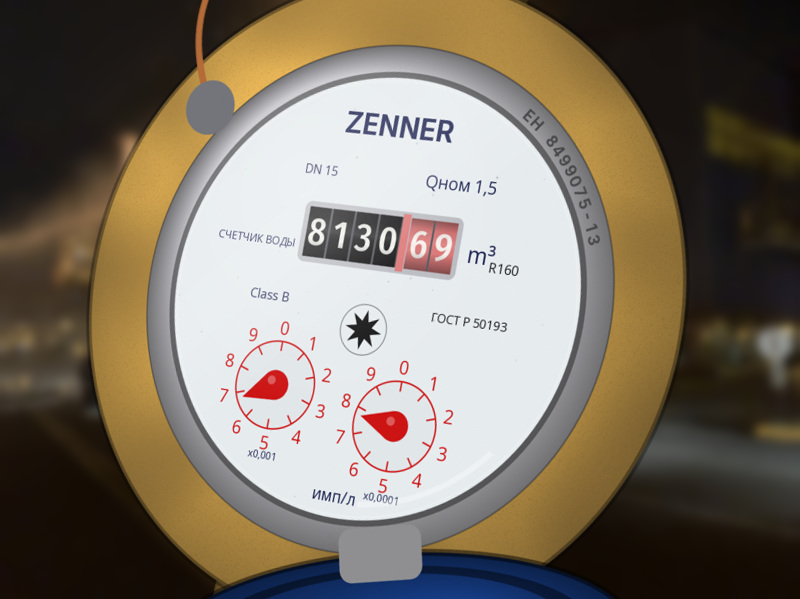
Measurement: 8130.6967 m³
